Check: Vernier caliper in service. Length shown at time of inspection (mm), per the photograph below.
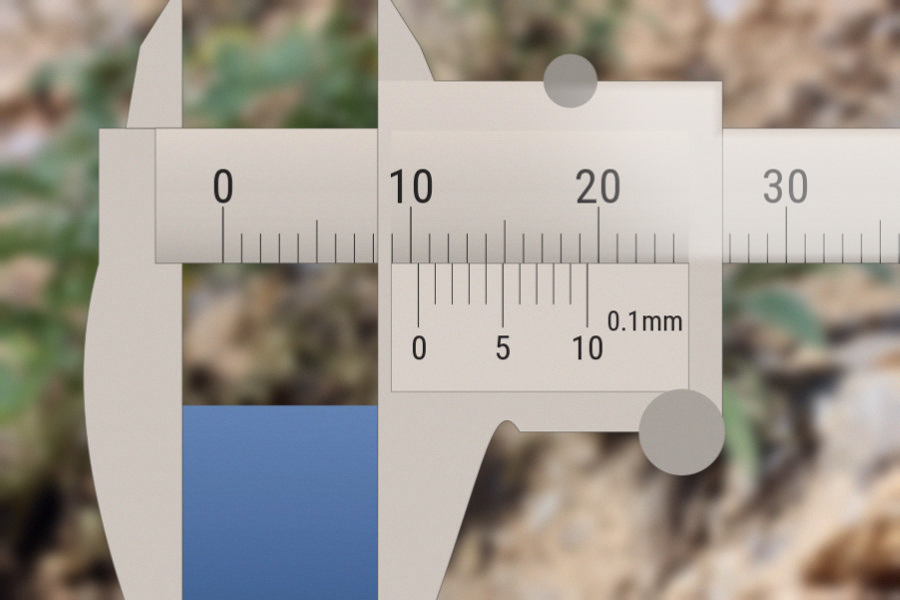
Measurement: 10.4 mm
